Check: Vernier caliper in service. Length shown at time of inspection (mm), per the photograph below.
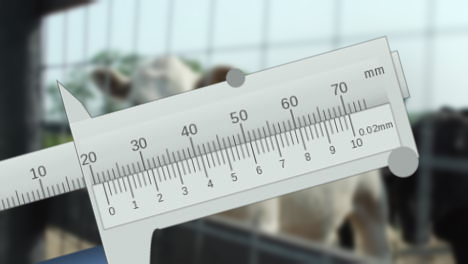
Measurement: 21.5 mm
